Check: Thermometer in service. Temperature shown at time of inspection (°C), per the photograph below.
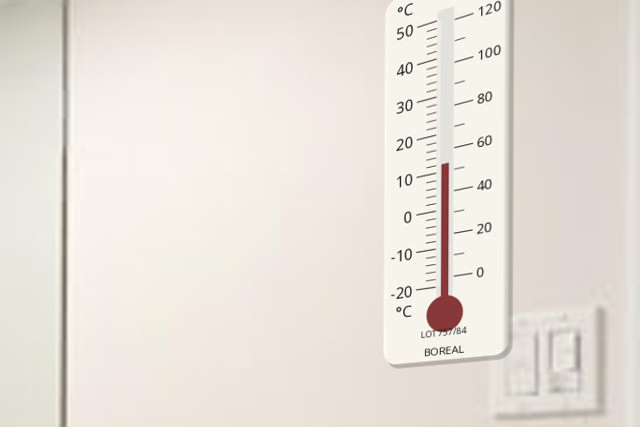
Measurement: 12 °C
